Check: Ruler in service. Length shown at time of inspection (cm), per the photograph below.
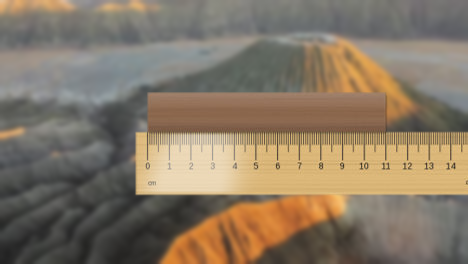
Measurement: 11 cm
